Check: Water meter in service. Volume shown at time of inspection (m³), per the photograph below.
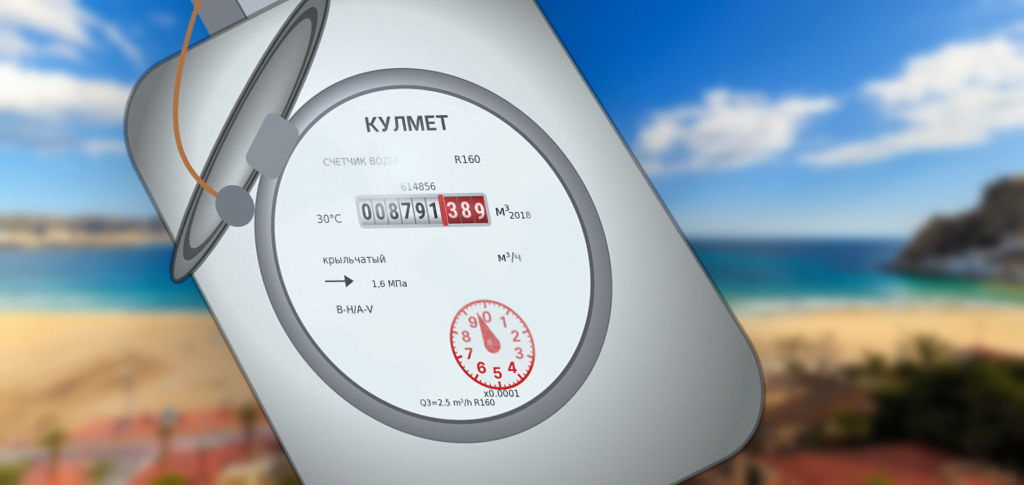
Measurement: 8791.3889 m³
